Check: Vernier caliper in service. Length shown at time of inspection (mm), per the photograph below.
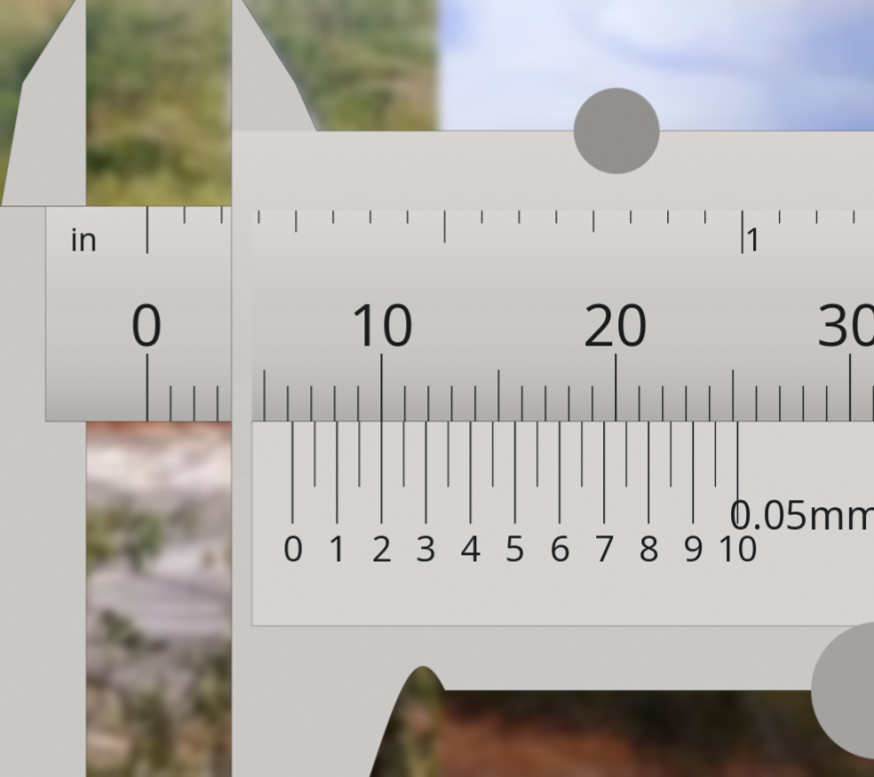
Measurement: 6.20 mm
